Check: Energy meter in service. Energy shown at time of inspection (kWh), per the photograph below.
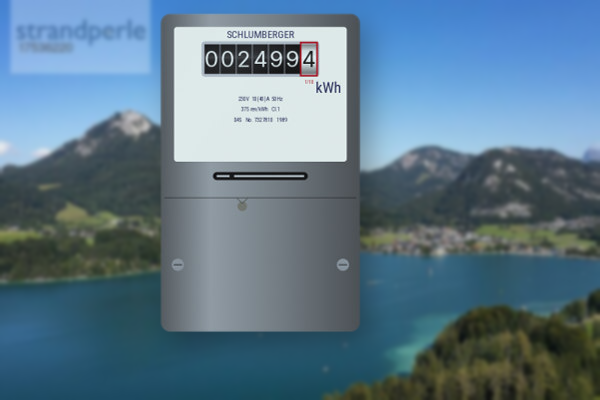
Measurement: 2499.4 kWh
